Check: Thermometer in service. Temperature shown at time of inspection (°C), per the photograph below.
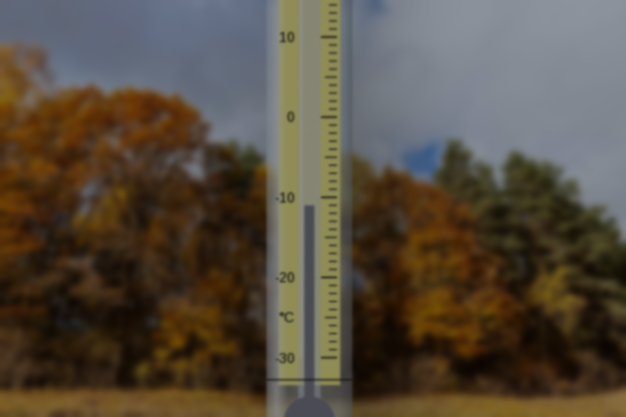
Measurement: -11 °C
